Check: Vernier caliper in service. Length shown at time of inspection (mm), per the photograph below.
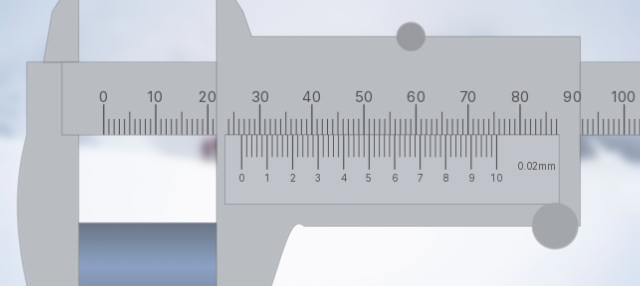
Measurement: 26.5 mm
